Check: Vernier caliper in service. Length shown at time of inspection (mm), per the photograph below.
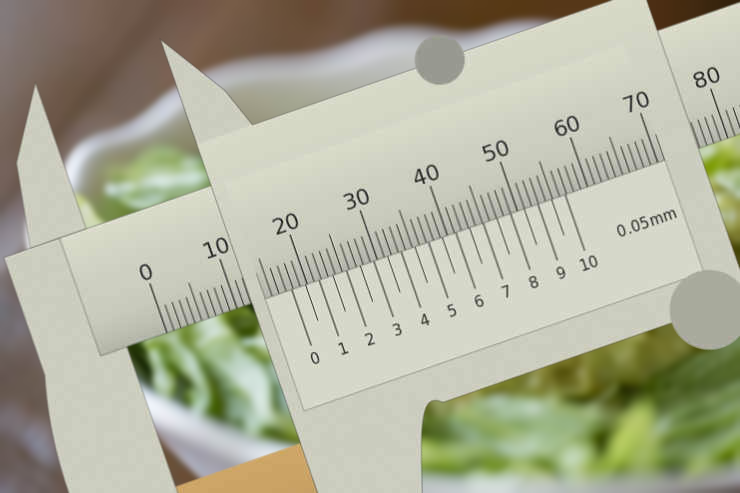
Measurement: 17.8 mm
